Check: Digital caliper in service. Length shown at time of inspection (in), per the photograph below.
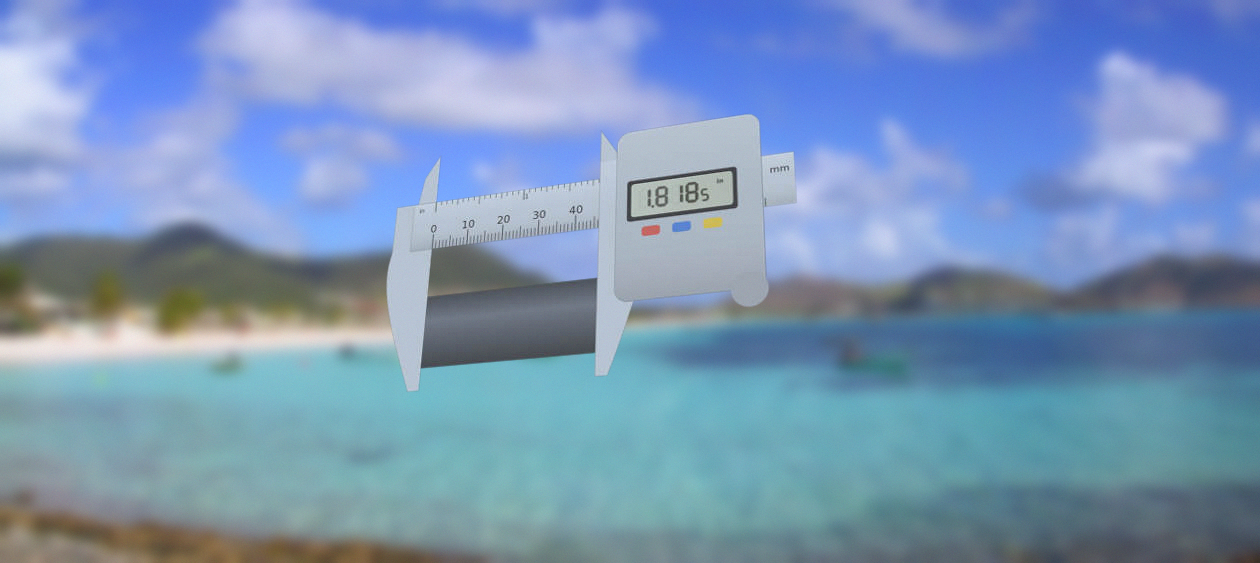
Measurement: 1.8185 in
